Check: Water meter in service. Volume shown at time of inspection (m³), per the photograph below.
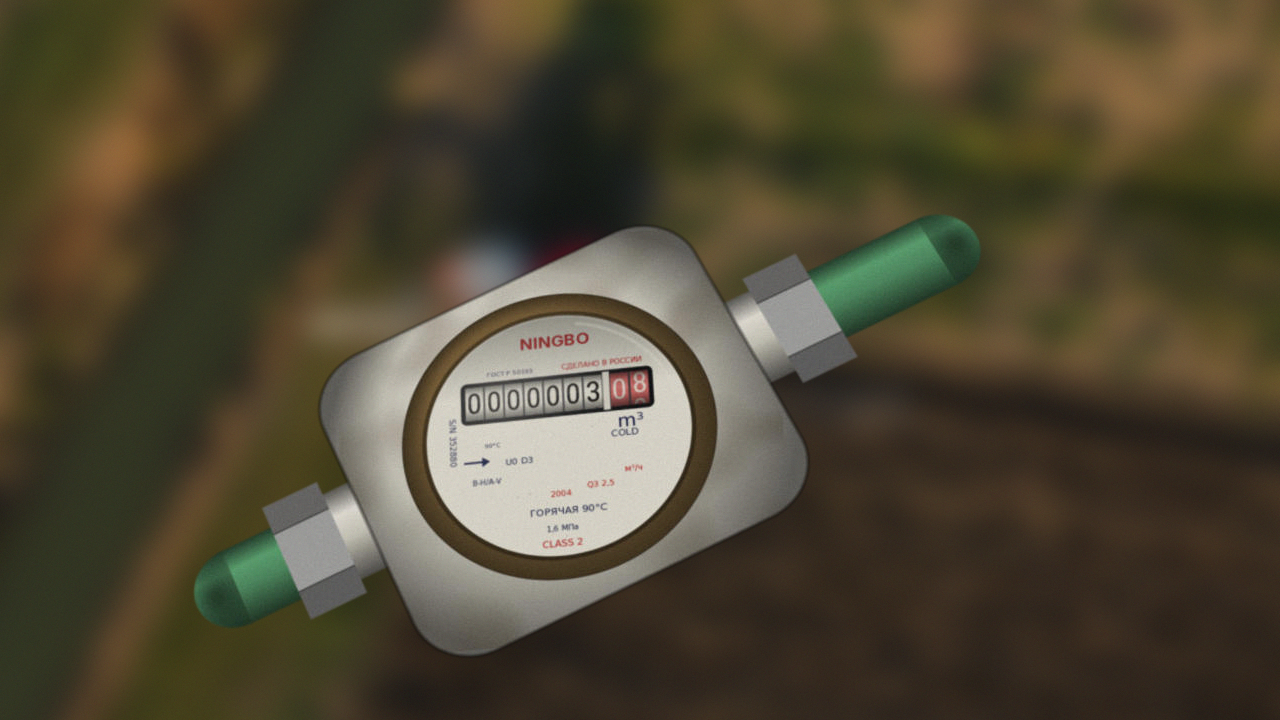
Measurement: 3.08 m³
